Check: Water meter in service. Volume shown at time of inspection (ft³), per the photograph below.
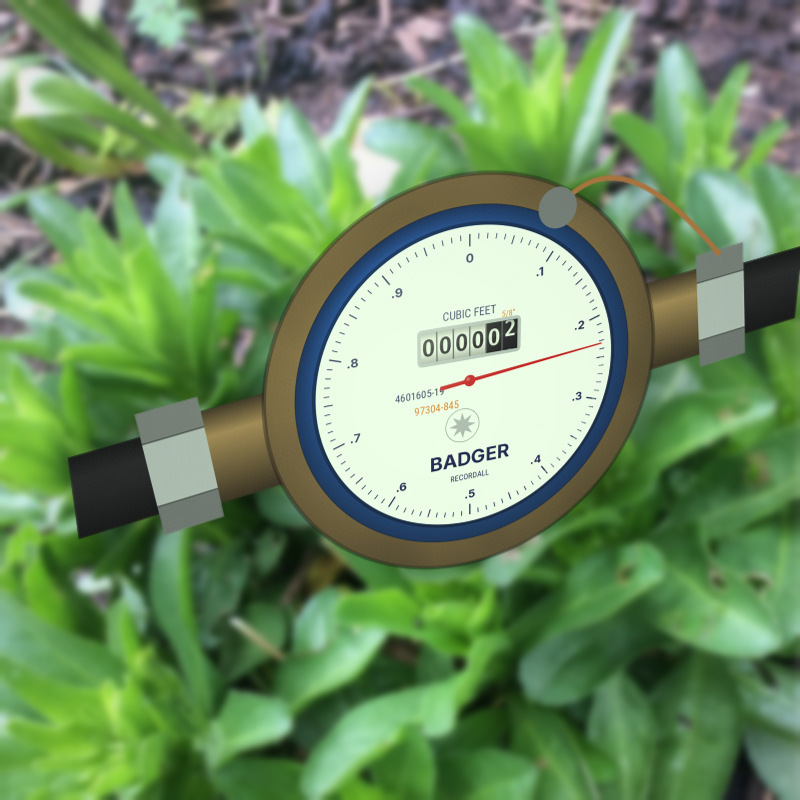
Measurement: 2.23 ft³
